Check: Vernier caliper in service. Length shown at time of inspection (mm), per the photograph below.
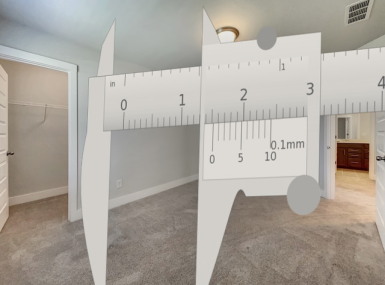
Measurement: 15.2 mm
